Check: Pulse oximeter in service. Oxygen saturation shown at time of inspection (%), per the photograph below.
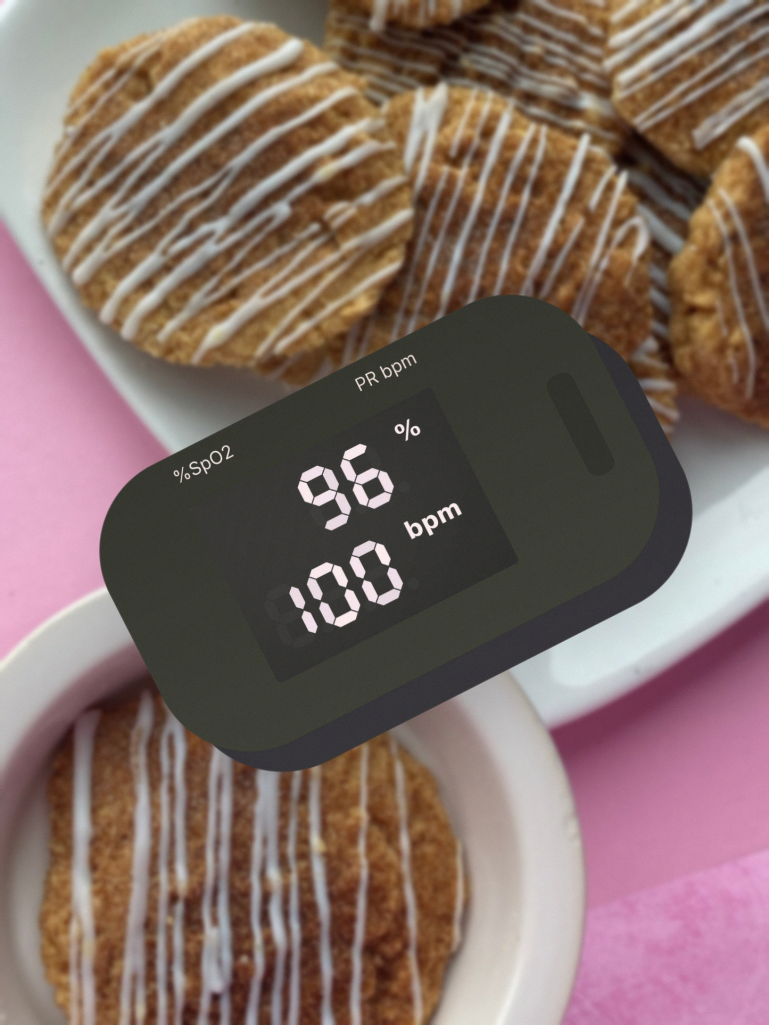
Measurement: 96 %
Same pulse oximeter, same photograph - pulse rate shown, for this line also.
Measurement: 100 bpm
